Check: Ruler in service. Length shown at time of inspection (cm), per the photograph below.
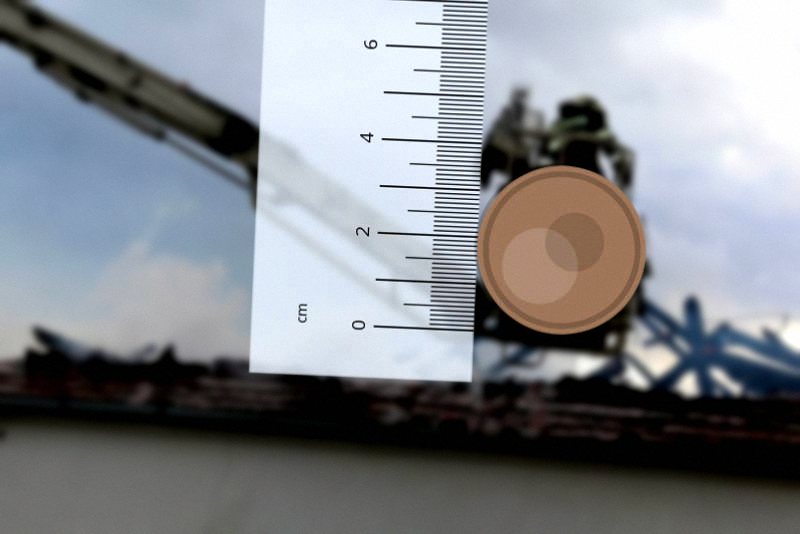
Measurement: 3.6 cm
